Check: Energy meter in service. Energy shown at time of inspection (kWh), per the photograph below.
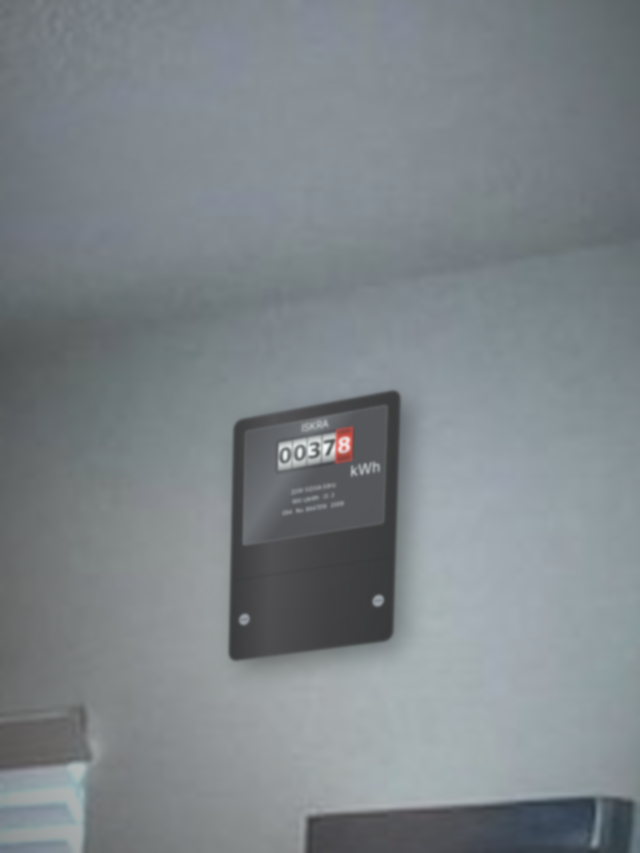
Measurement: 37.8 kWh
